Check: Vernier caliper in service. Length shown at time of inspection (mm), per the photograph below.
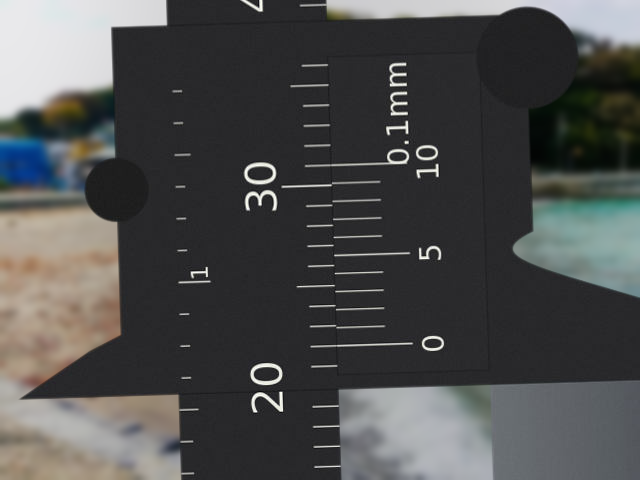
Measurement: 22.0 mm
